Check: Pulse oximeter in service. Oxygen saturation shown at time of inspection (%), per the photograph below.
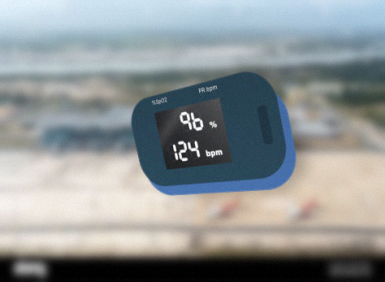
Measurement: 96 %
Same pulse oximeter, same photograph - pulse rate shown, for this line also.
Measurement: 124 bpm
